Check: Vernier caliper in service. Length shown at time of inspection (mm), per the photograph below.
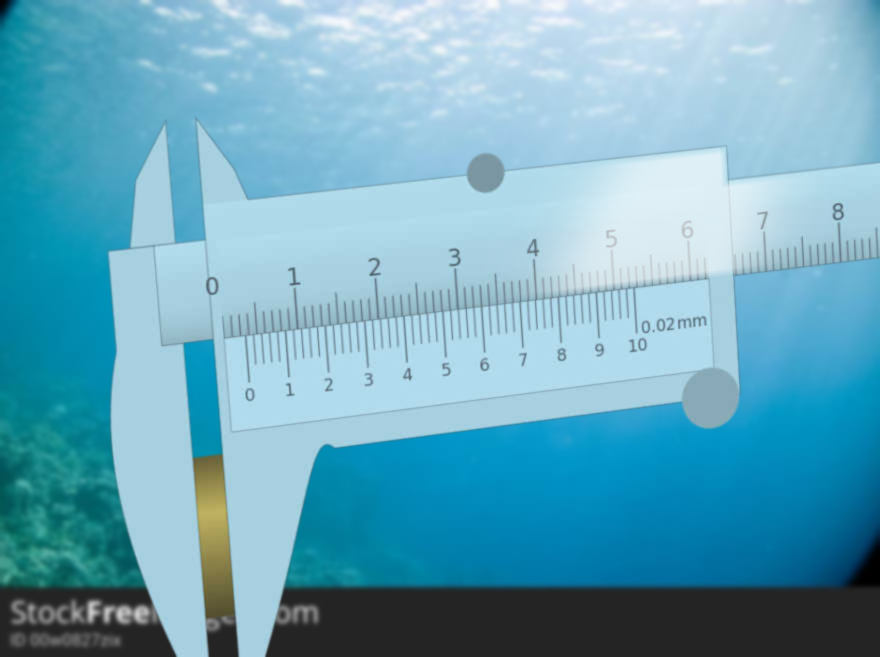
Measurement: 3.6 mm
